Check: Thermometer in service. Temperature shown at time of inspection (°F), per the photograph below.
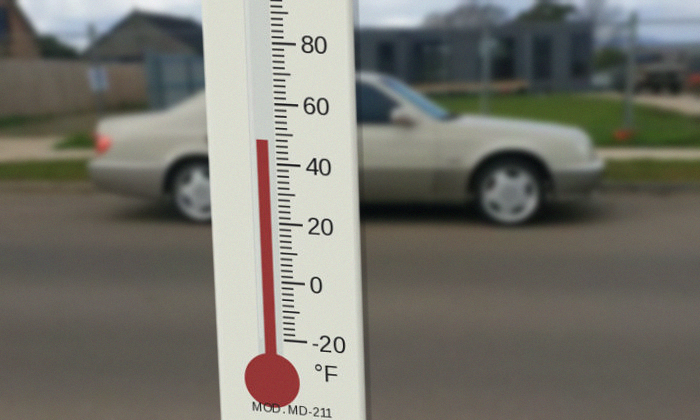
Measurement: 48 °F
